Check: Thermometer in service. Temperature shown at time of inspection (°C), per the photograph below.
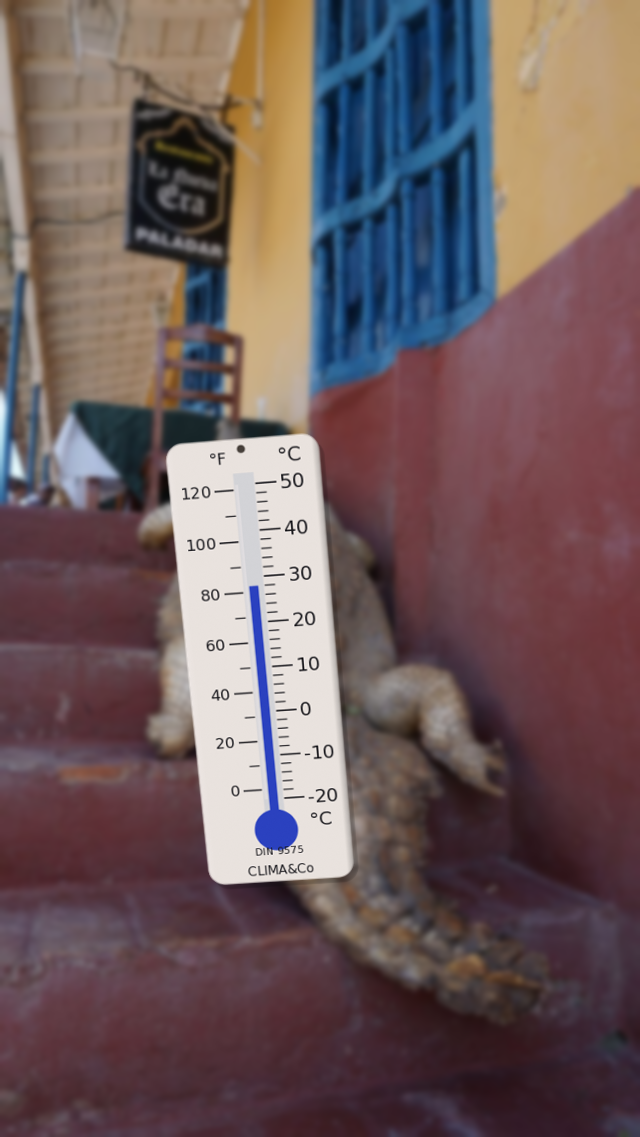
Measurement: 28 °C
